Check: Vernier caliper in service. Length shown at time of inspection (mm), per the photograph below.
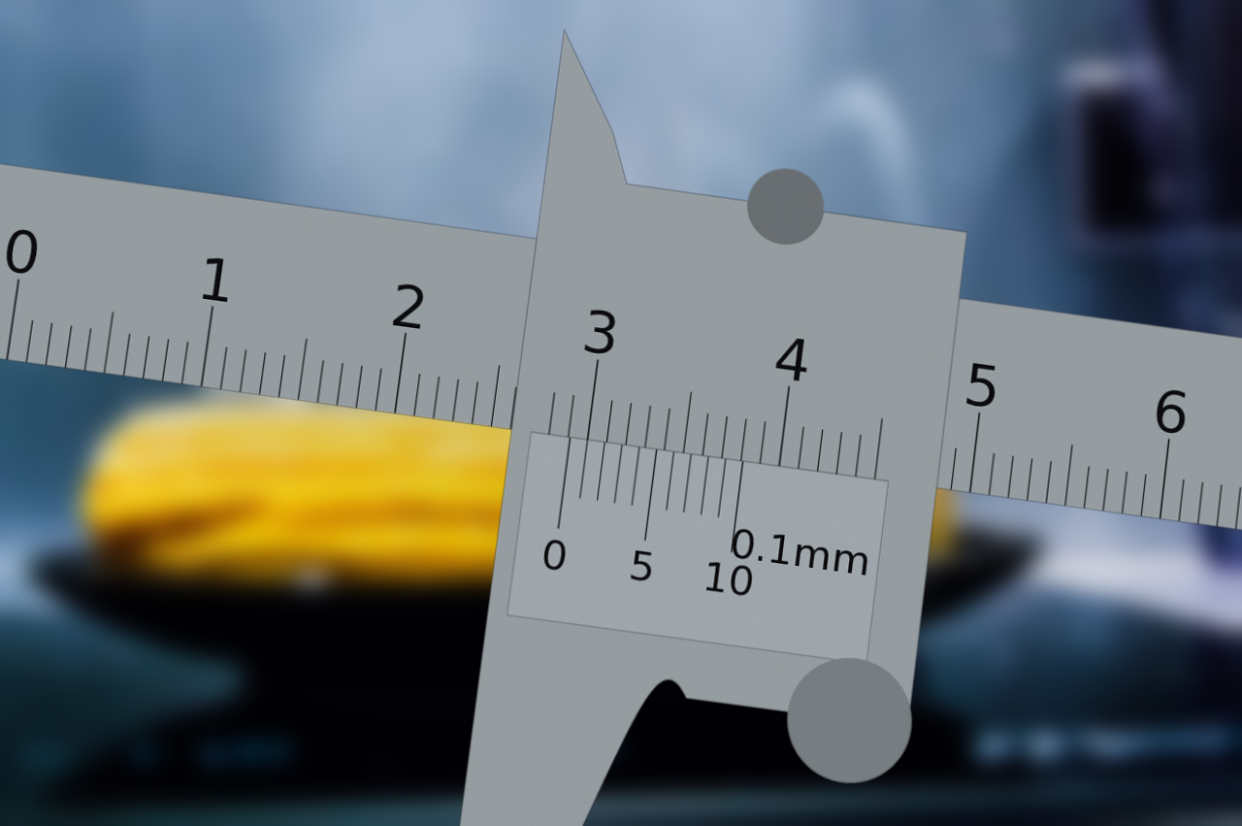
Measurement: 29.1 mm
